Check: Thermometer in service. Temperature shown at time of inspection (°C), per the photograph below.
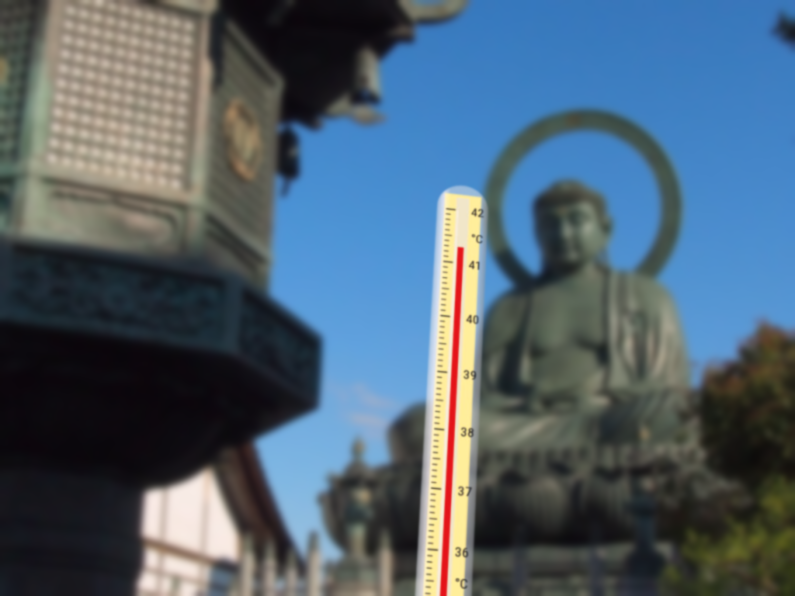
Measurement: 41.3 °C
